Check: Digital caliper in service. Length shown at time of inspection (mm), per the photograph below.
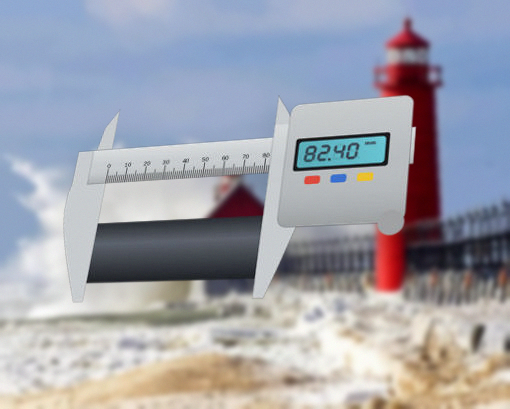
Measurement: 82.40 mm
